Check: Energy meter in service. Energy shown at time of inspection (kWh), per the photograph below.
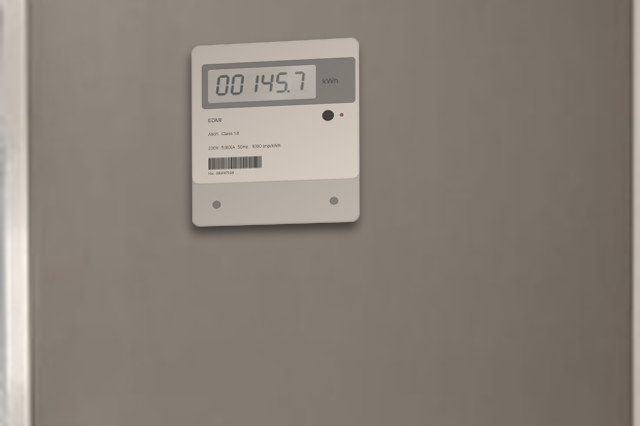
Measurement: 145.7 kWh
